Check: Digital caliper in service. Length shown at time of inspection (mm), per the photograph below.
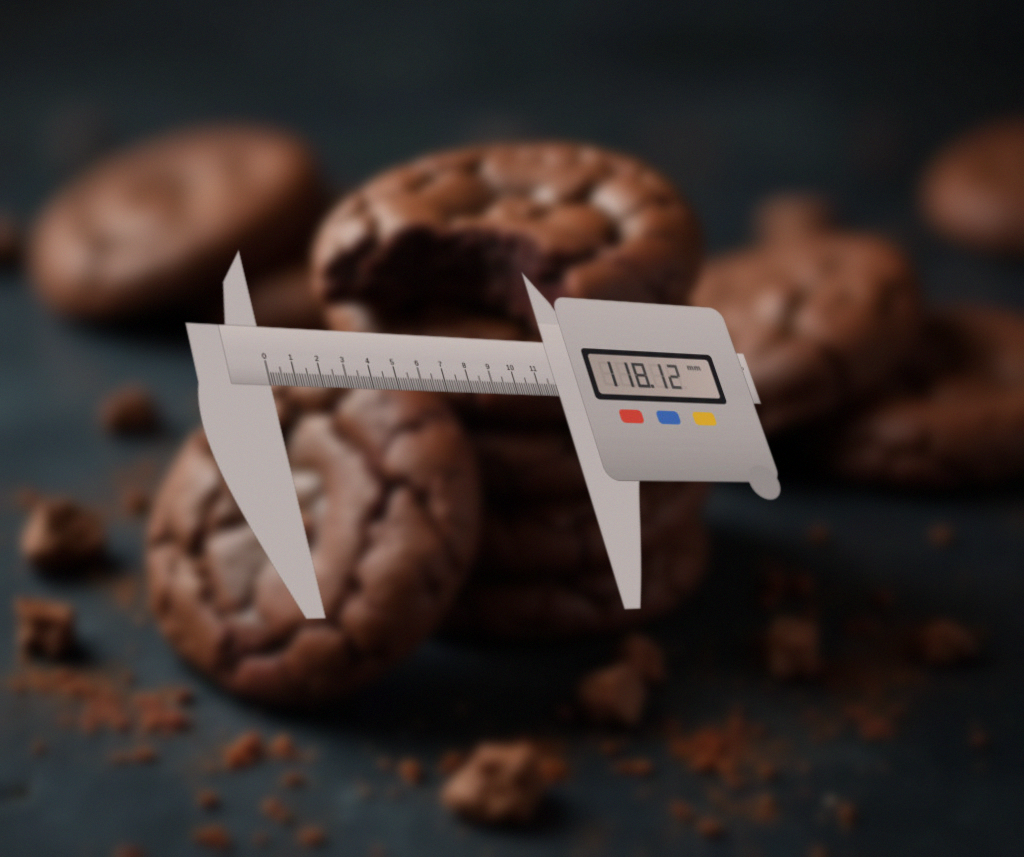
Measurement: 118.12 mm
